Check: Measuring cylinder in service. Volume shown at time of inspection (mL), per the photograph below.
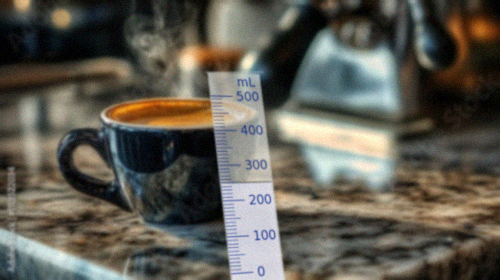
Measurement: 250 mL
